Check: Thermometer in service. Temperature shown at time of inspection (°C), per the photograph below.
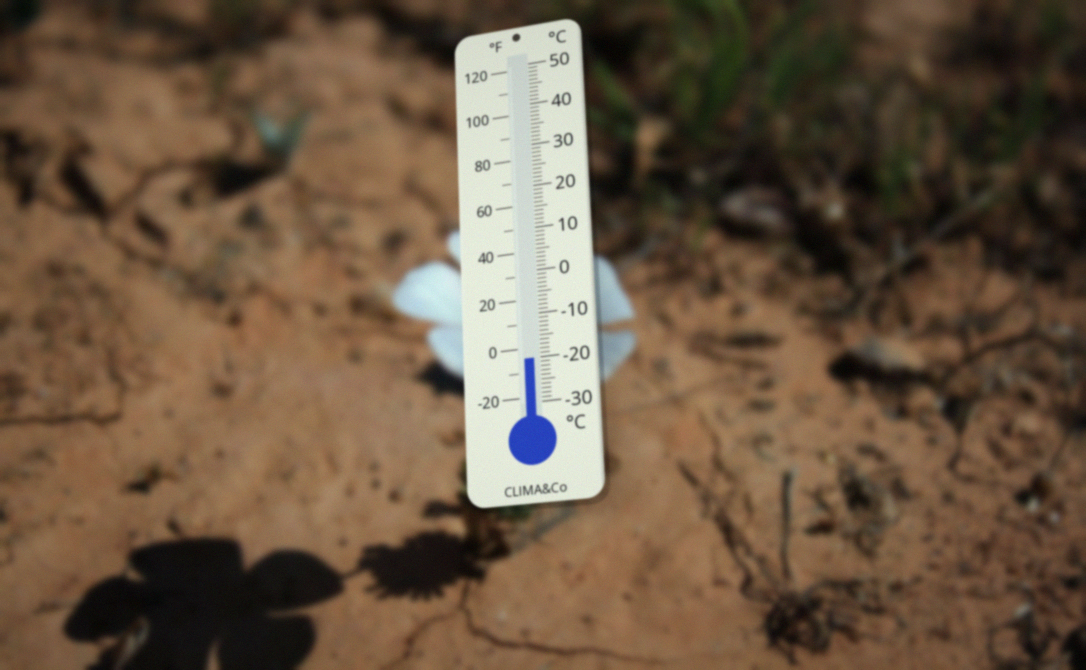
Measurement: -20 °C
